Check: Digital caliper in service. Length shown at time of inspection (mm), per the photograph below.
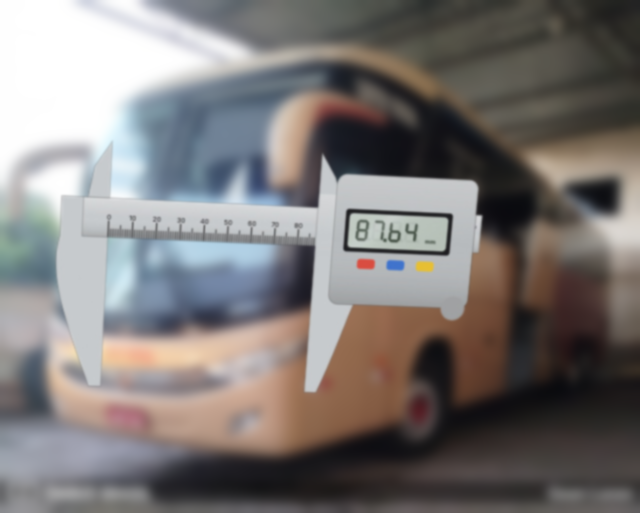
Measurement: 87.64 mm
